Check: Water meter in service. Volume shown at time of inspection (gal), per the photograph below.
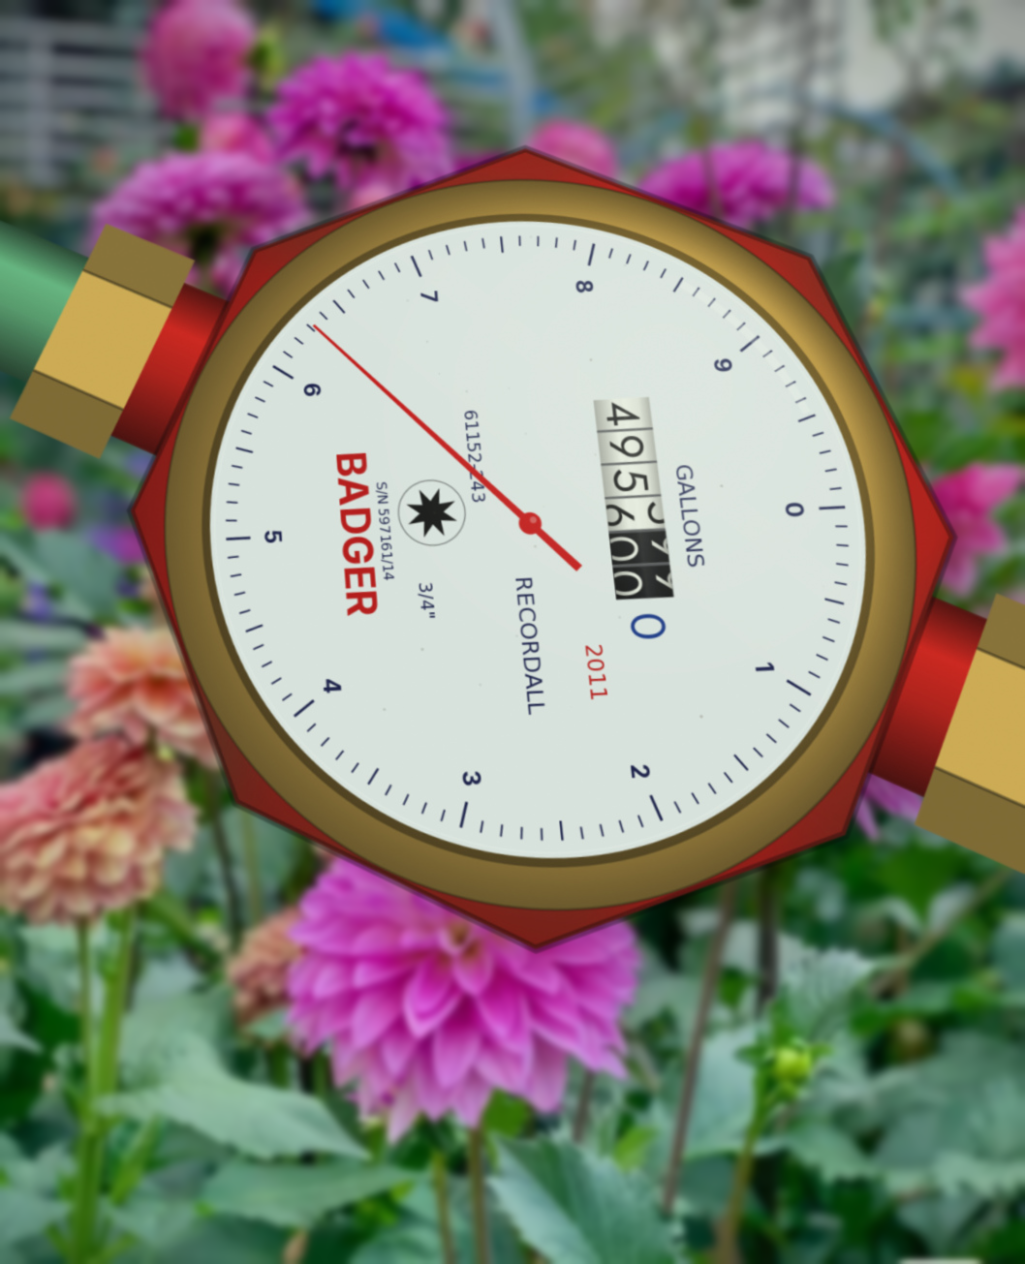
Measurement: 4955996.3 gal
